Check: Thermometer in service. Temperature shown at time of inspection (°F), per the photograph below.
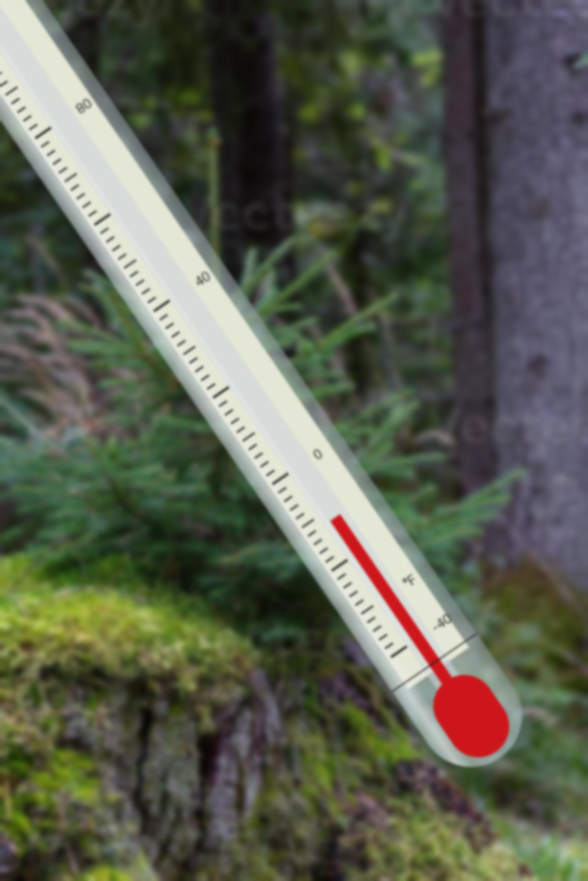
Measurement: -12 °F
